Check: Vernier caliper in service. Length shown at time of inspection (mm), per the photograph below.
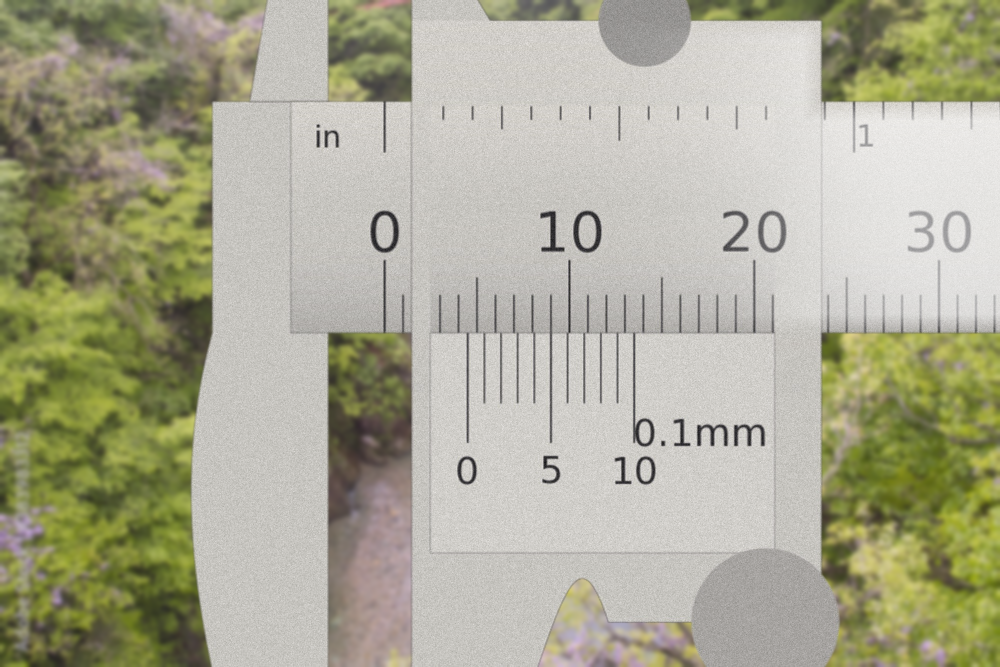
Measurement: 4.5 mm
